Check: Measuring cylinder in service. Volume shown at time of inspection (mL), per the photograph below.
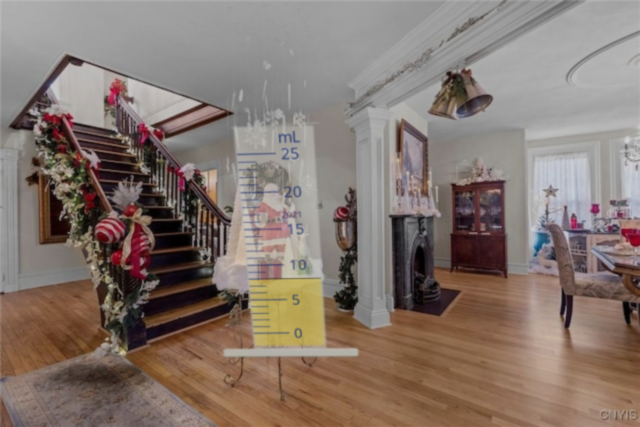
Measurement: 8 mL
